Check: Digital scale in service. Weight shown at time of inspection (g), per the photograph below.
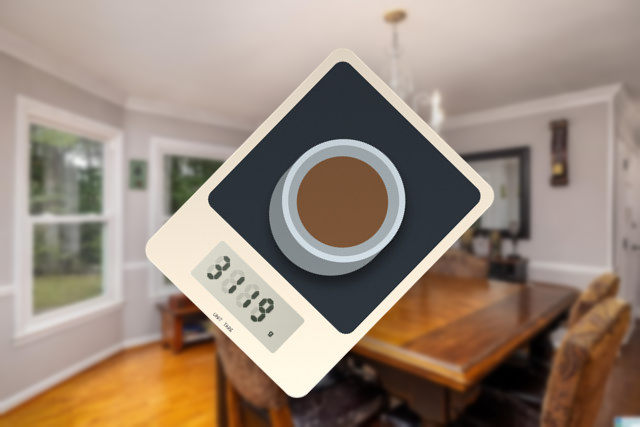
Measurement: 3119 g
